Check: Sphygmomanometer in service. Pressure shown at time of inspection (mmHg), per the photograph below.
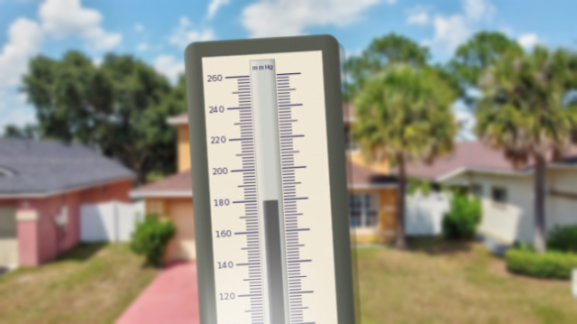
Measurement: 180 mmHg
